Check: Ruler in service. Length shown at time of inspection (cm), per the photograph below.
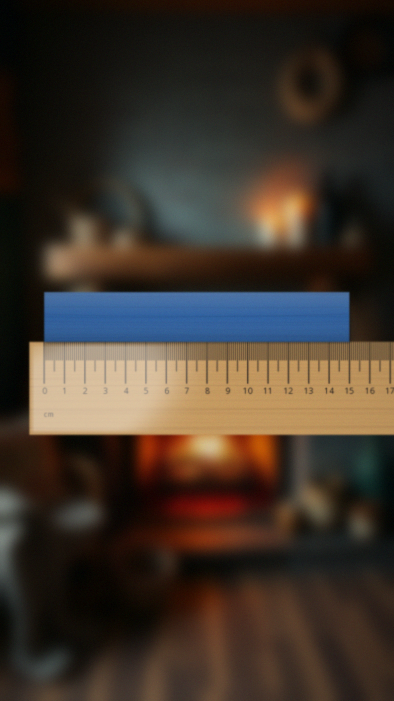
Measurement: 15 cm
